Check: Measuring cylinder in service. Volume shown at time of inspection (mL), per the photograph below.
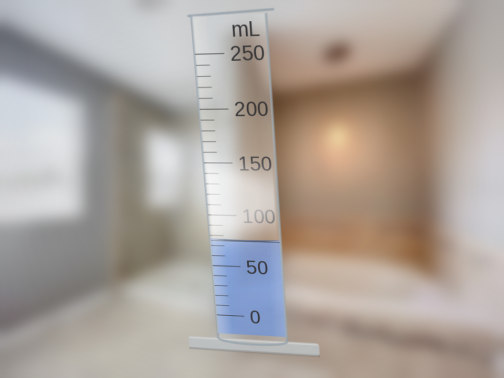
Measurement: 75 mL
